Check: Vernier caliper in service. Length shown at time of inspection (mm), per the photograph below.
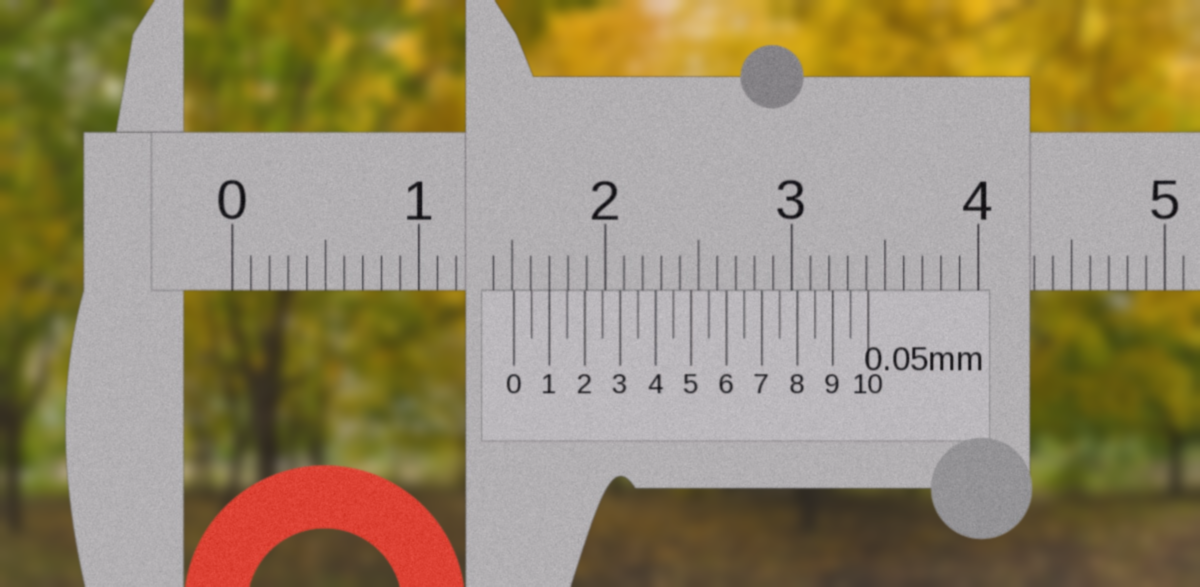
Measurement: 15.1 mm
